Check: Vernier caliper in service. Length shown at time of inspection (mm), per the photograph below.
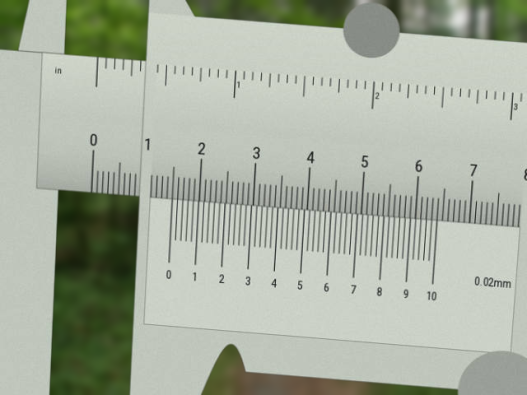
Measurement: 15.0 mm
